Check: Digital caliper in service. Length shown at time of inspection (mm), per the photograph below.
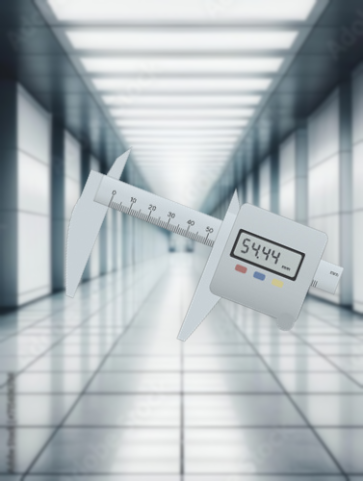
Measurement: 54.44 mm
